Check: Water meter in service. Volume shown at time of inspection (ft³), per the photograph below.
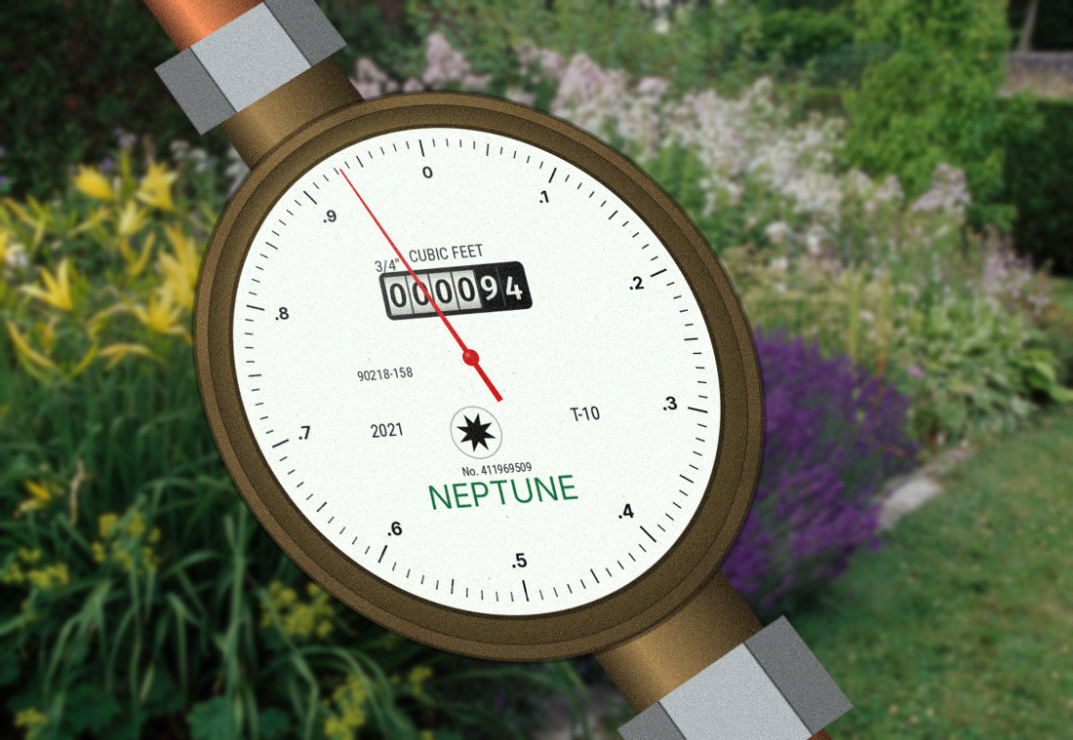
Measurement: 93.93 ft³
